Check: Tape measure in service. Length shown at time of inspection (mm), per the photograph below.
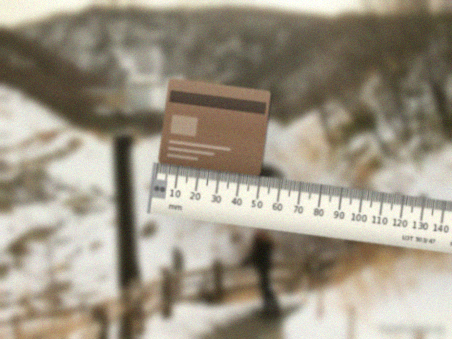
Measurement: 50 mm
